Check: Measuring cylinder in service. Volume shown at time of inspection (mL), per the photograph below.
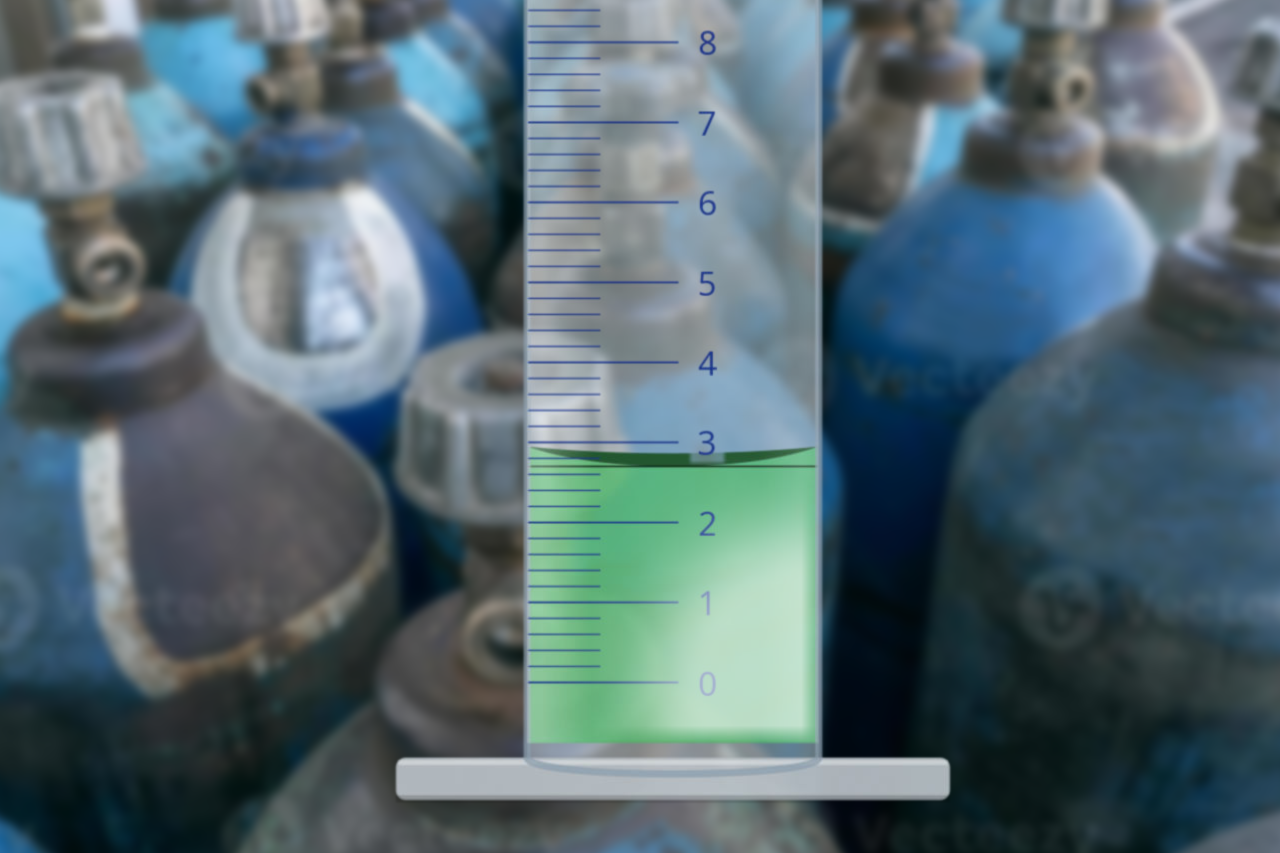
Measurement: 2.7 mL
